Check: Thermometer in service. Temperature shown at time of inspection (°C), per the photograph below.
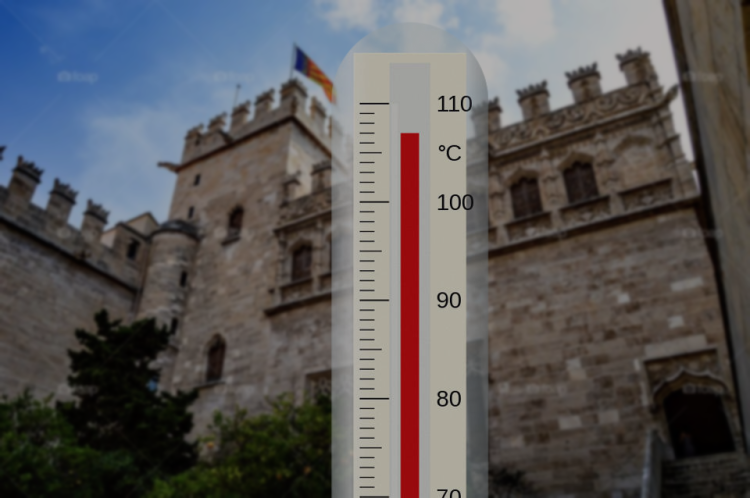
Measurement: 107 °C
